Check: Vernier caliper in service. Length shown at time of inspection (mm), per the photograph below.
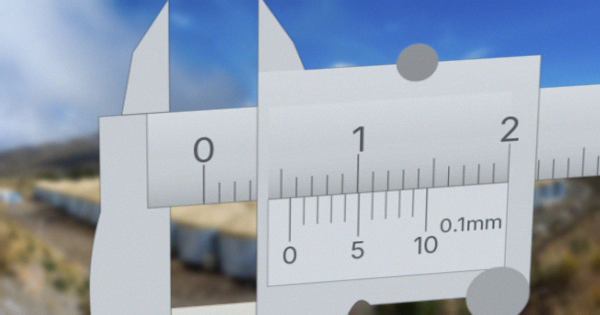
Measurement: 5.6 mm
